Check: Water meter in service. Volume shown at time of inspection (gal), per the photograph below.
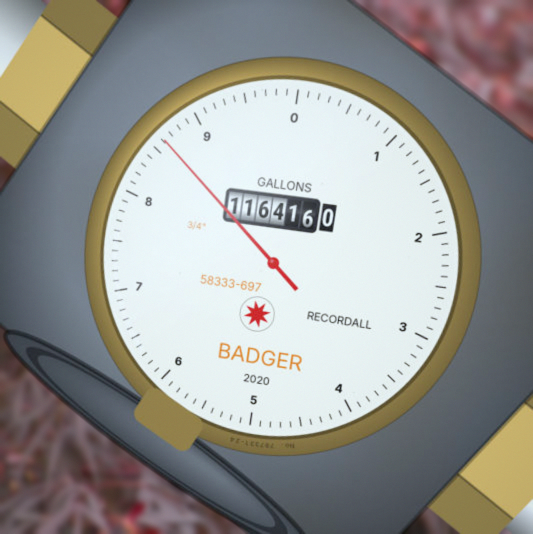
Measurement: 1164158.6 gal
